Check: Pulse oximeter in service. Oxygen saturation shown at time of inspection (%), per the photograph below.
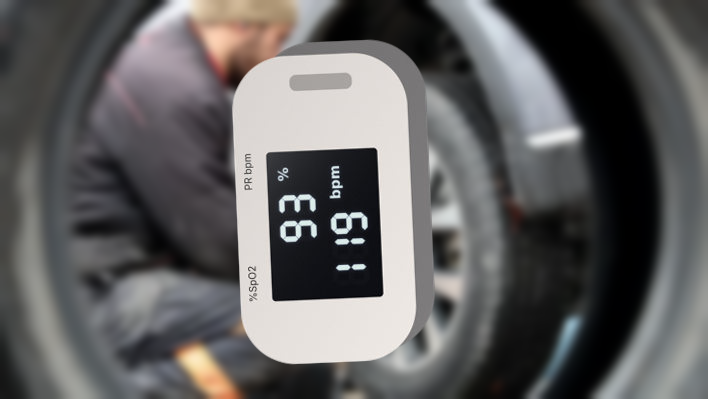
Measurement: 93 %
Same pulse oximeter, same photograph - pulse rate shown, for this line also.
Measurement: 119 bpm
